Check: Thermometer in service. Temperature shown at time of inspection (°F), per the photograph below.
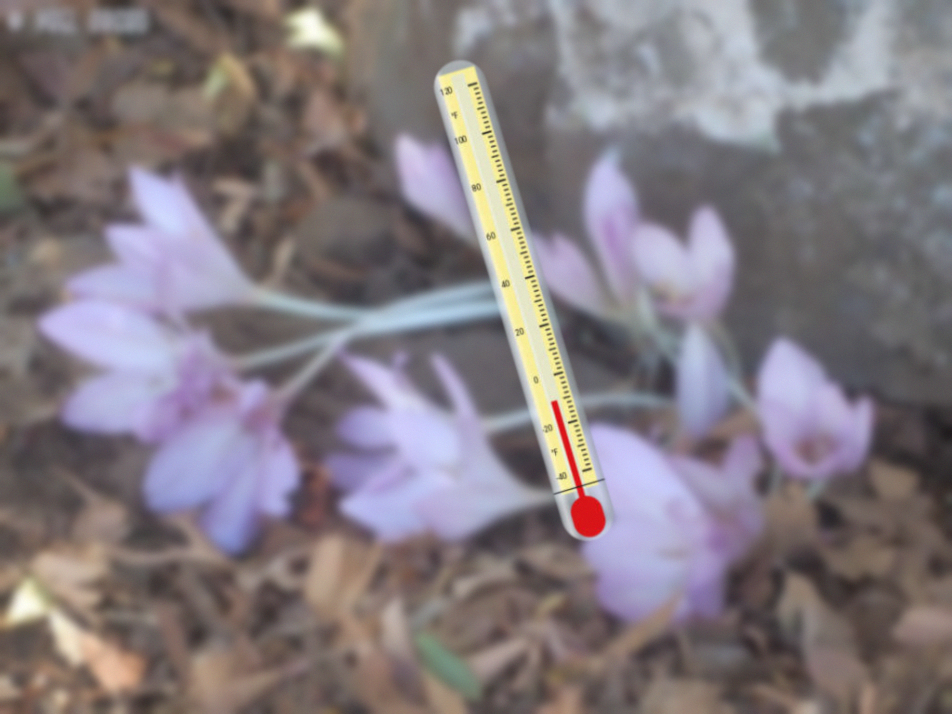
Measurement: -10 °F
